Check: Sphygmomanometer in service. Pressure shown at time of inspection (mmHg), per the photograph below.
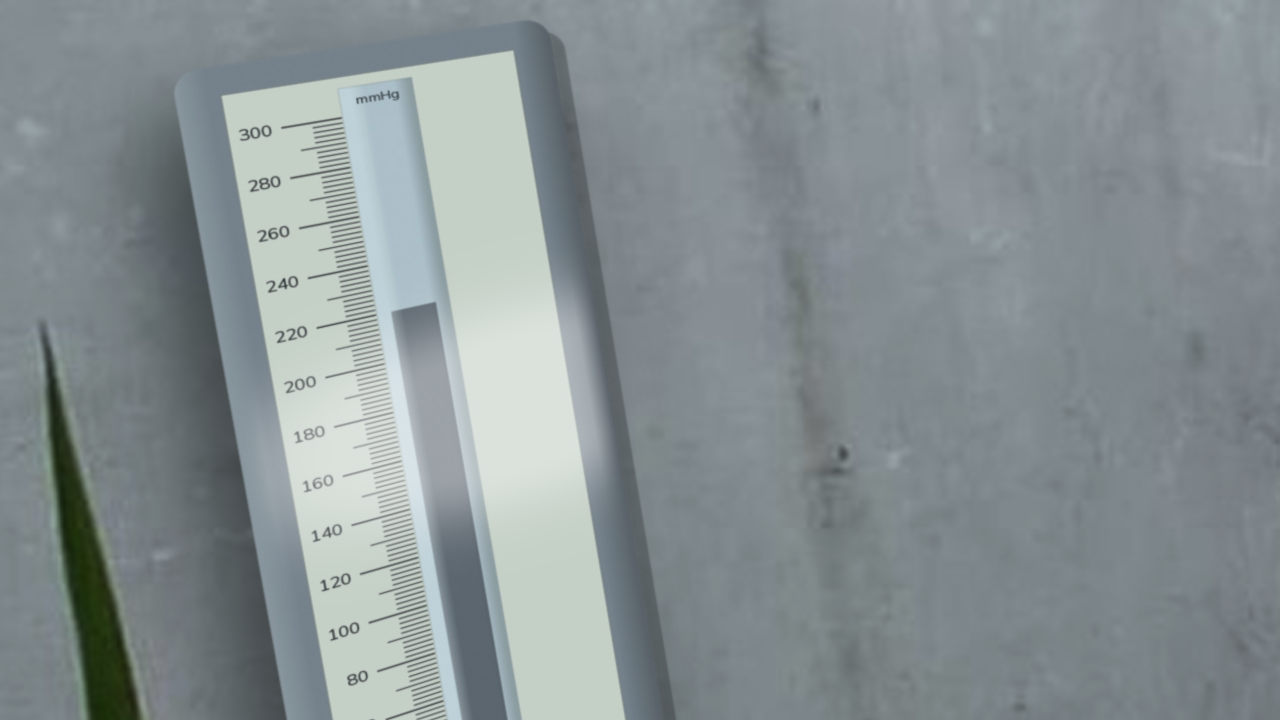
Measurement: 220 mmHg
